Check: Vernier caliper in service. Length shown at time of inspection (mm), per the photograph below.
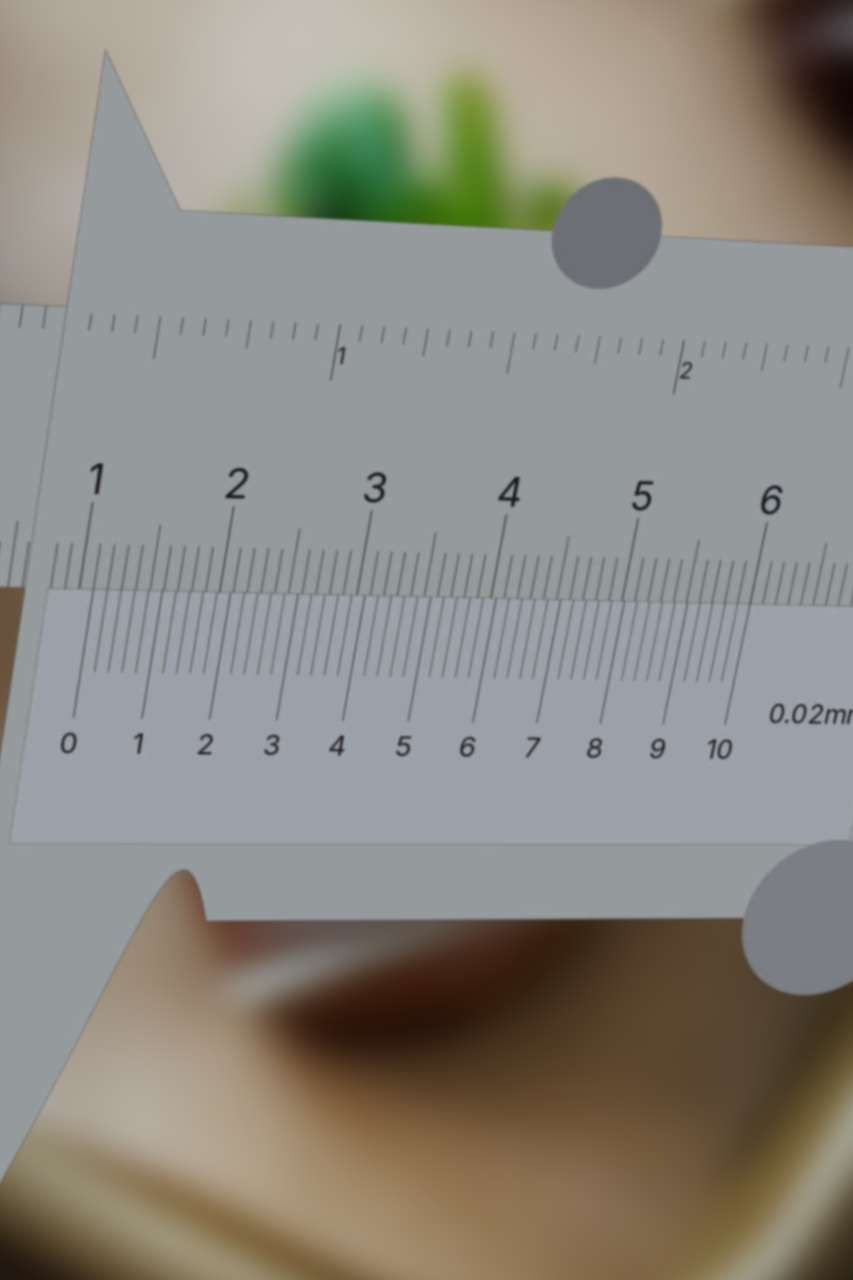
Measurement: 11.0 mm
